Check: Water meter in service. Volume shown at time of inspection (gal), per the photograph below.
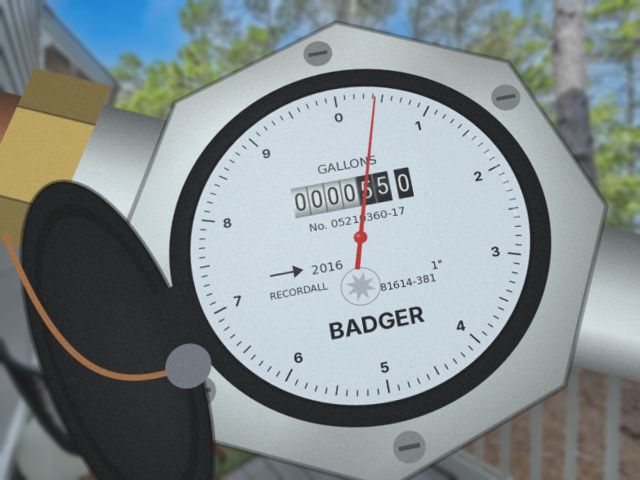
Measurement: 550.4 gal
